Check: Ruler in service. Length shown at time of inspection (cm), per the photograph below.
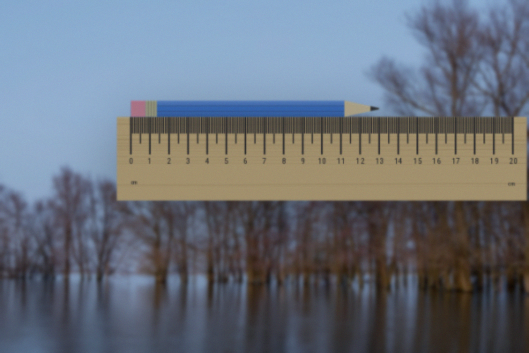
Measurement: 13 cm
